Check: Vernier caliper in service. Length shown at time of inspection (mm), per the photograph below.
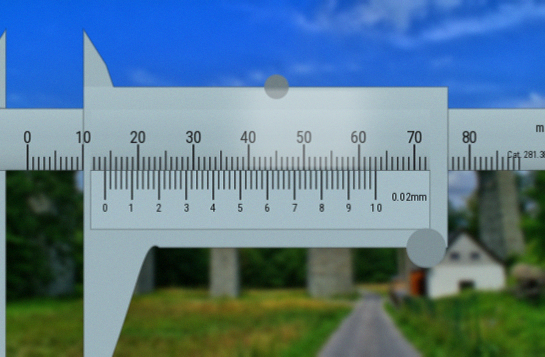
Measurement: 14.0 mm
